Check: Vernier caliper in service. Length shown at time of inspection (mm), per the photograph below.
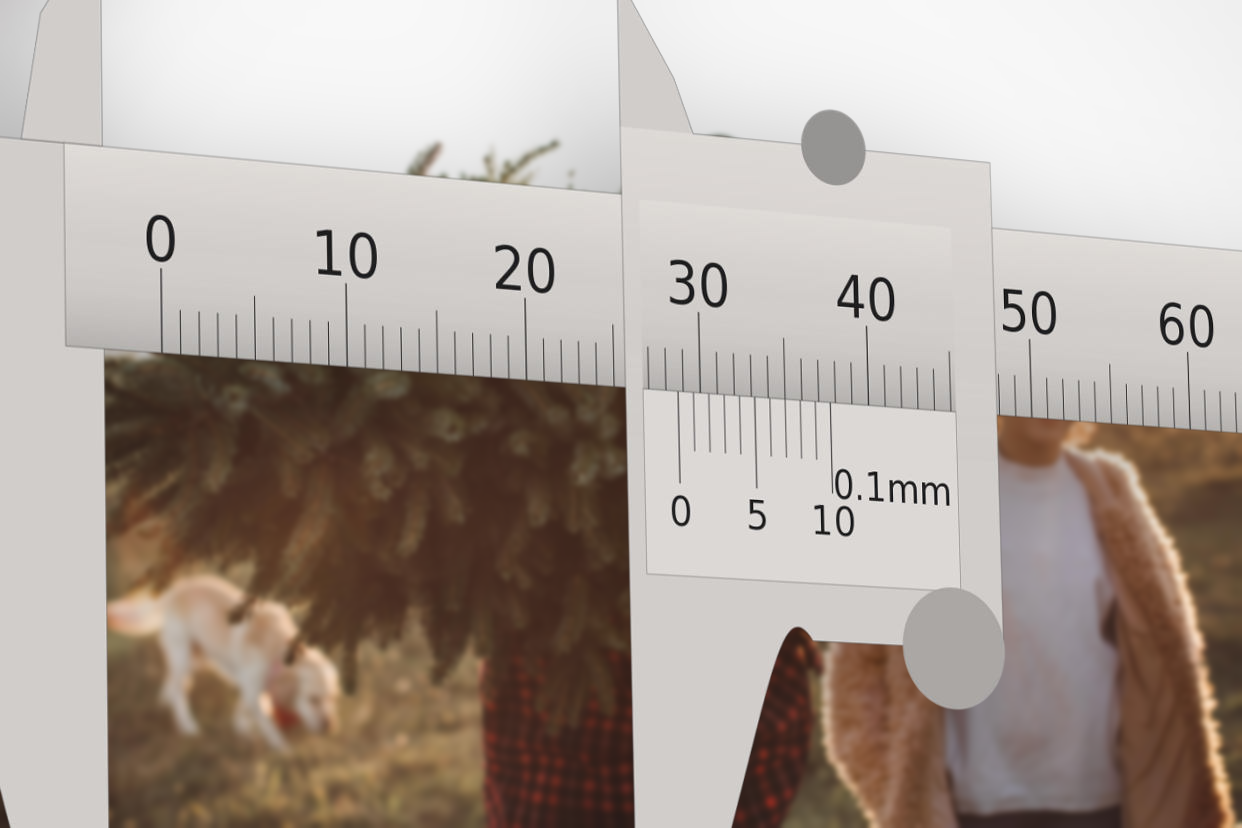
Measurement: 28.7 mm
